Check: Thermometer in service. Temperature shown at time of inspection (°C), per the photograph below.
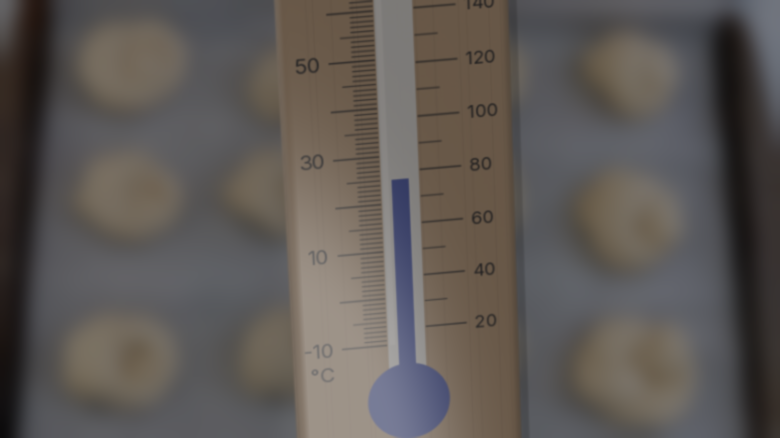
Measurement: 25 °C
